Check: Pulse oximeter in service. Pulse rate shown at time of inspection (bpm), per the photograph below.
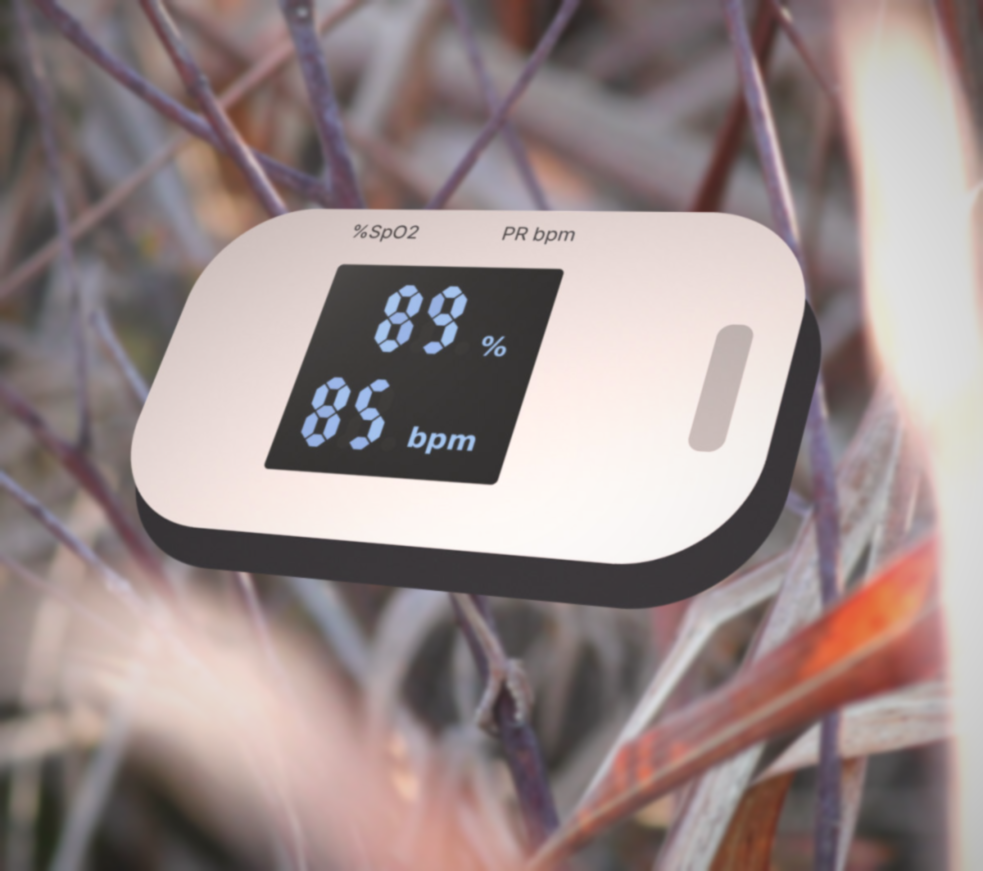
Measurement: 85 bpm
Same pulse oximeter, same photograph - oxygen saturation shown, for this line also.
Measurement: 89 %
